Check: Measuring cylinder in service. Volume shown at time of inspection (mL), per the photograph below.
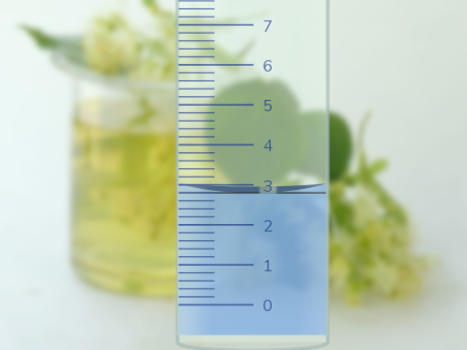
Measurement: 2.8 mL
